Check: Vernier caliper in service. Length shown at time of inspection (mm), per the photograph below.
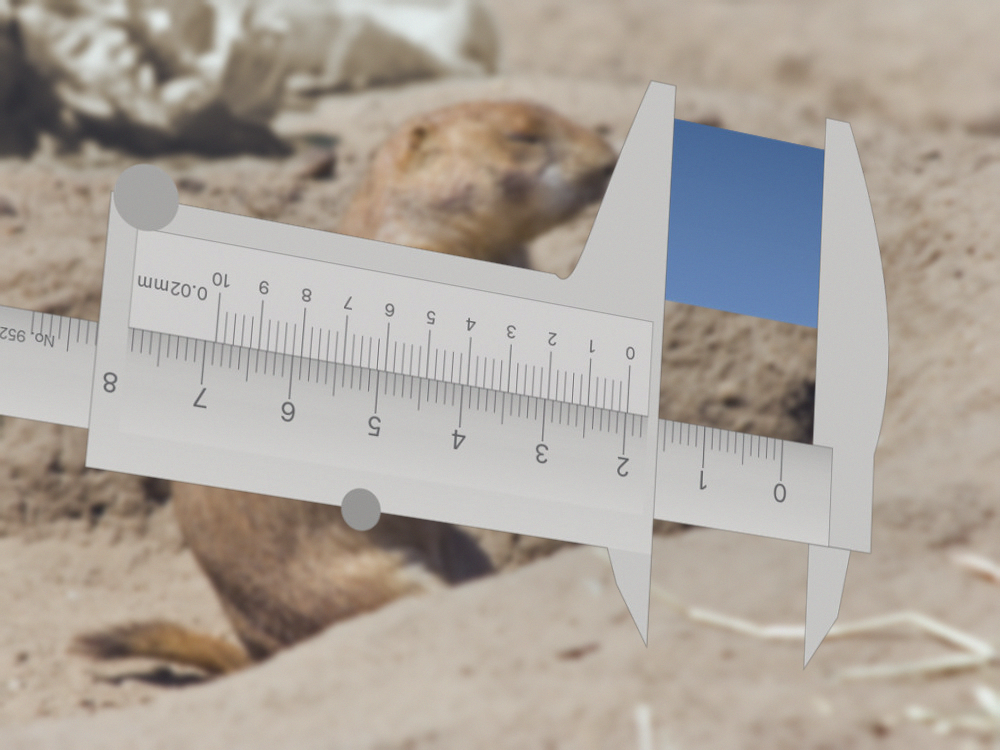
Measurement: 19.8 mm
